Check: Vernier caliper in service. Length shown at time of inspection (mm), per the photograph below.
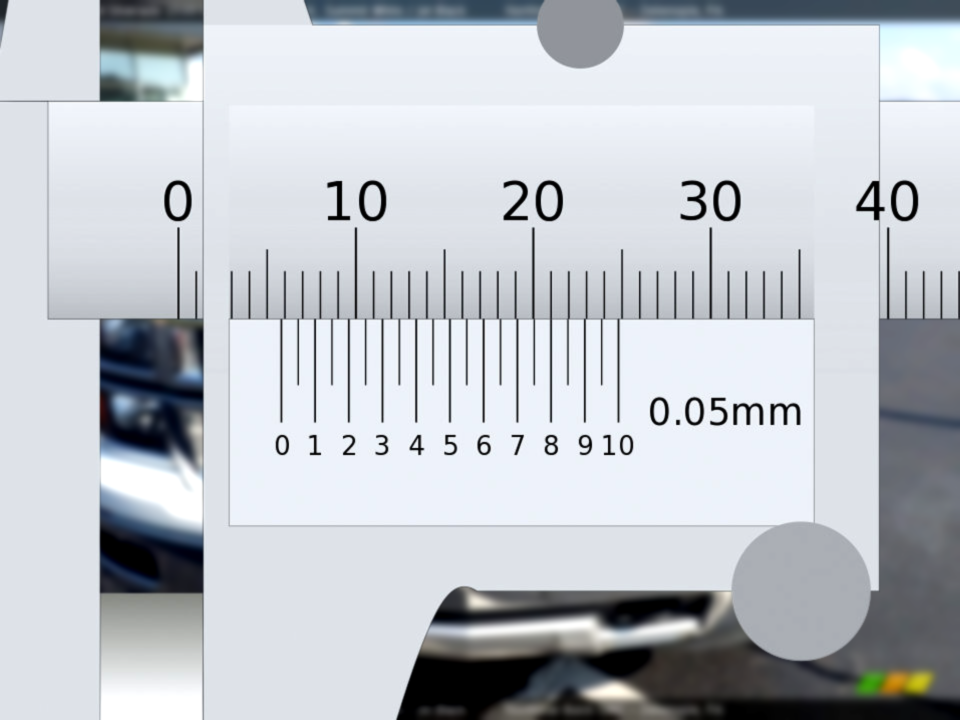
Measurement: 5.8 mm
